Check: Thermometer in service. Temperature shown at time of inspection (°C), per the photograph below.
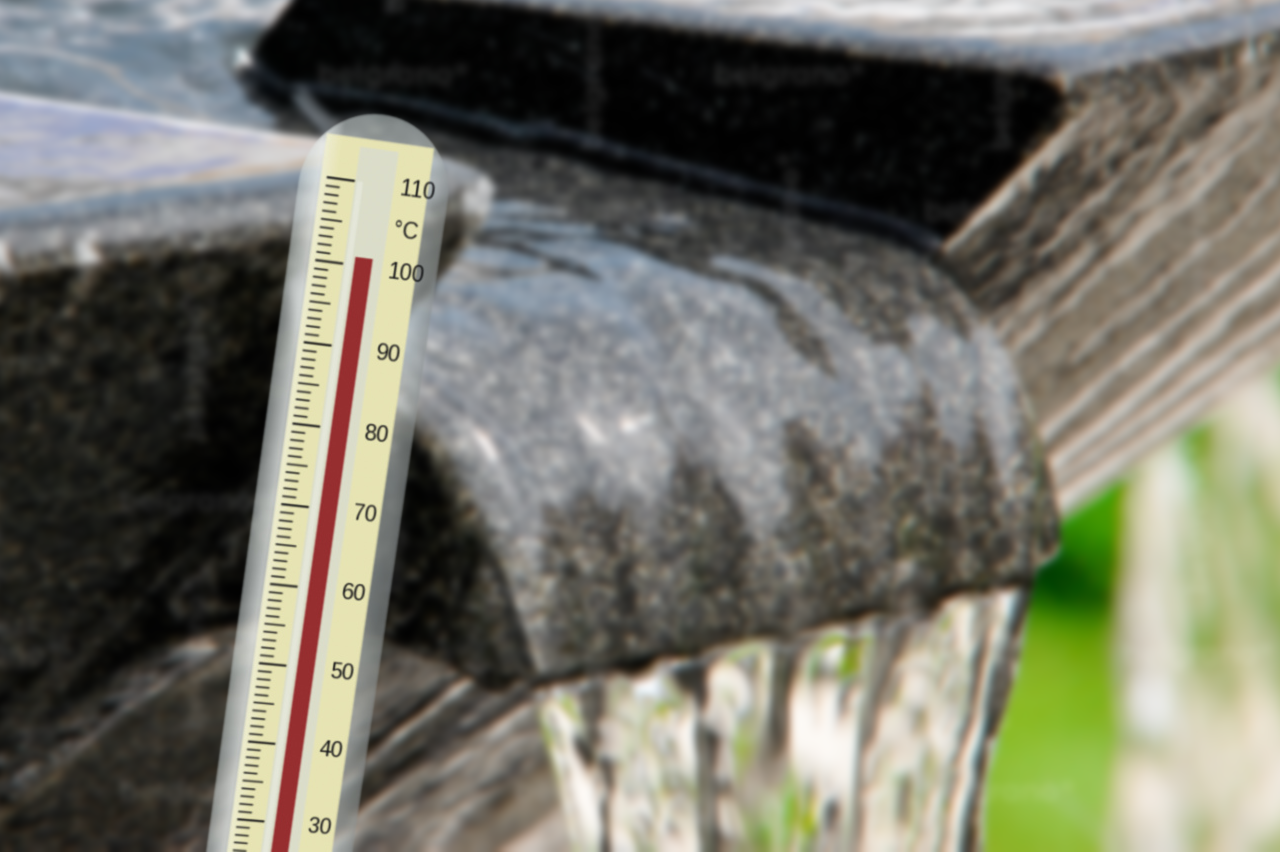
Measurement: 101 °C
